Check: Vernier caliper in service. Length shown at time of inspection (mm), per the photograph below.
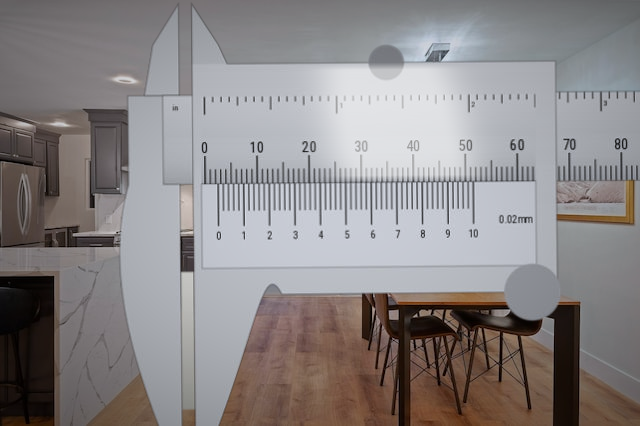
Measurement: 2.5 mm
